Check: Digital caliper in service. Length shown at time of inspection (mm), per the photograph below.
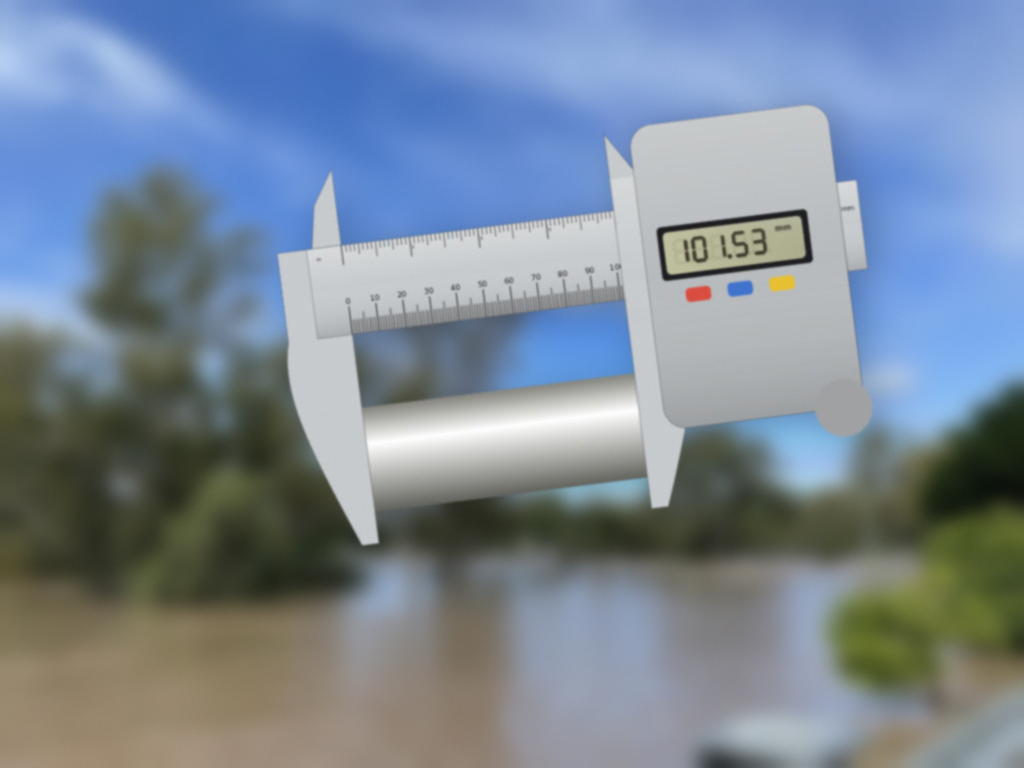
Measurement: 101.53 mm
